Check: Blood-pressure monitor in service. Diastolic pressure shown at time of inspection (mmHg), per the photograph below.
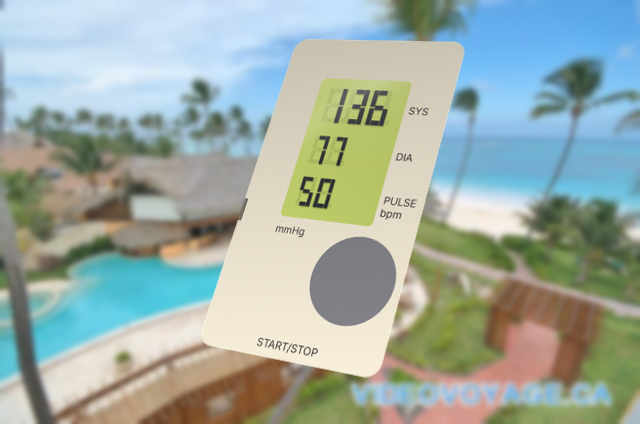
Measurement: 77 mmHg
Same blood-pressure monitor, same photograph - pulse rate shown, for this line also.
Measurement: 50 bpm
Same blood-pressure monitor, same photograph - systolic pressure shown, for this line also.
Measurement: 136 mmHg
